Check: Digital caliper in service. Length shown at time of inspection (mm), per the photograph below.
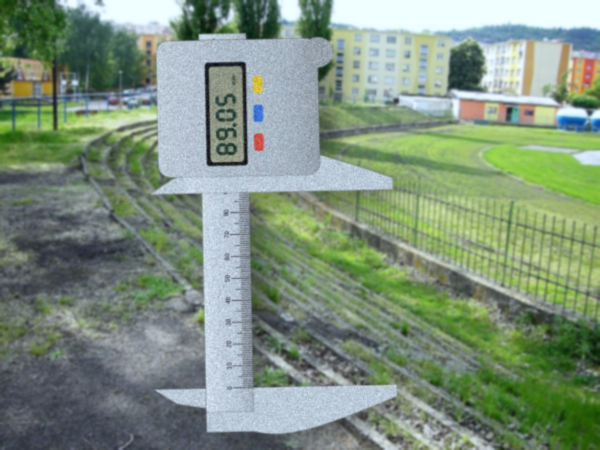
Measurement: 89.05 mm
